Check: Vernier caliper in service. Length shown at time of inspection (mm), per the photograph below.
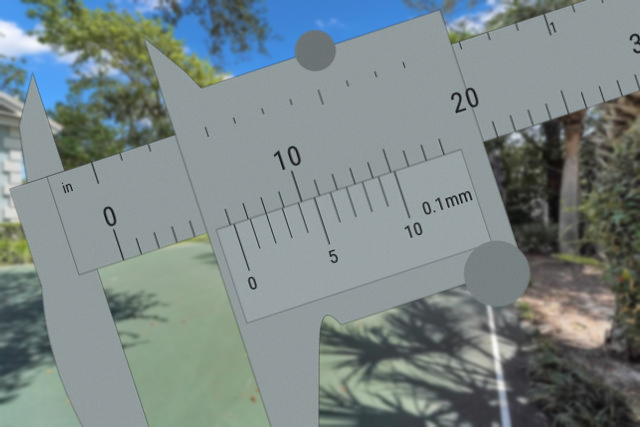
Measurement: 6.2 mm
